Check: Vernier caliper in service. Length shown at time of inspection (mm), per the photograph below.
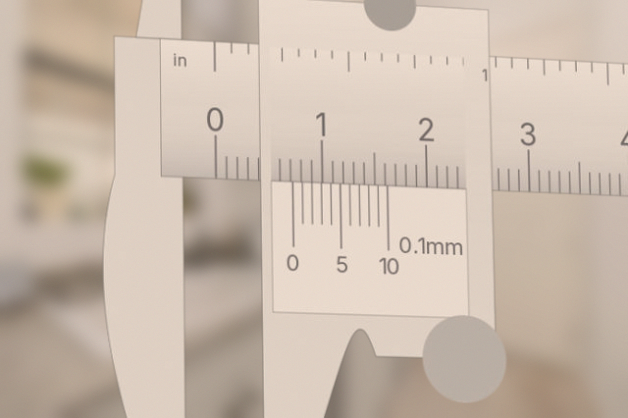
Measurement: 7.2 mm
